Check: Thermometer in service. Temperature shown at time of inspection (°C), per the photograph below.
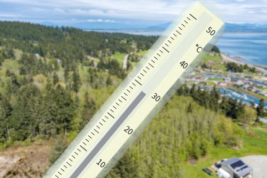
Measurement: 29 °C
